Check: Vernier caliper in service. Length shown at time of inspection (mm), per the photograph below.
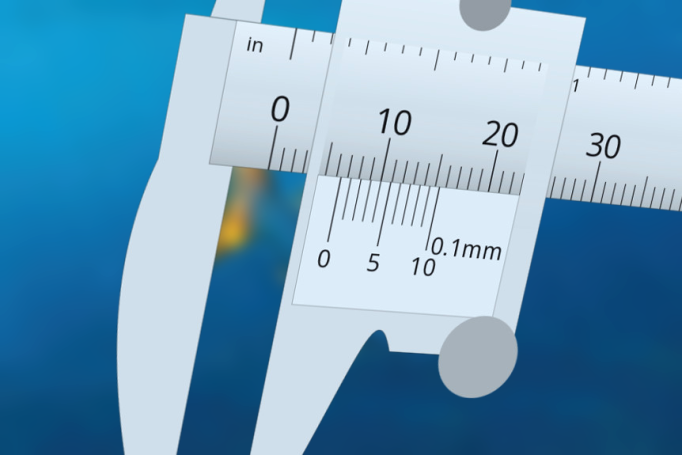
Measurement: 6.4 mm
